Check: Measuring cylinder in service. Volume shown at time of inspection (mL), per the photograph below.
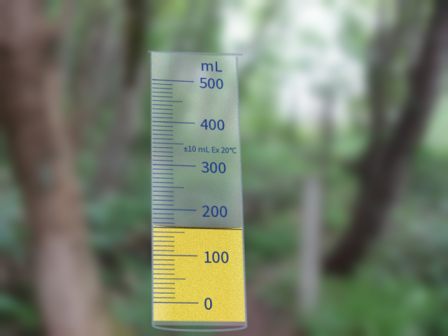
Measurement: 160 mL
